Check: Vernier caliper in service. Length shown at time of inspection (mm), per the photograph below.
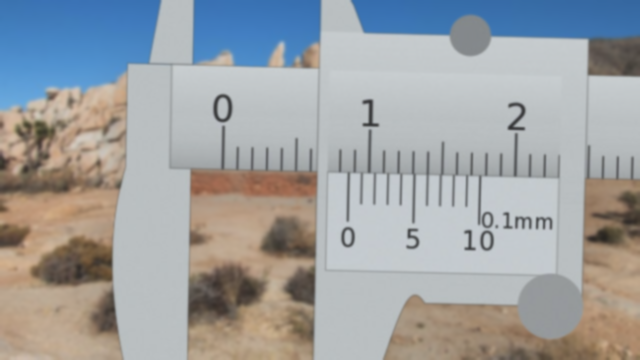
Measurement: 8.6 mm
